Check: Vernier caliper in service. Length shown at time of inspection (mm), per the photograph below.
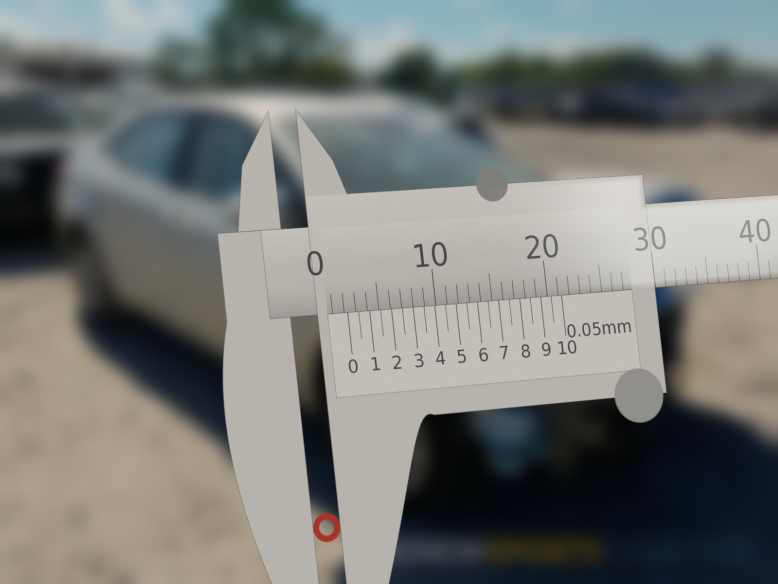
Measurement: 2.3 mm
